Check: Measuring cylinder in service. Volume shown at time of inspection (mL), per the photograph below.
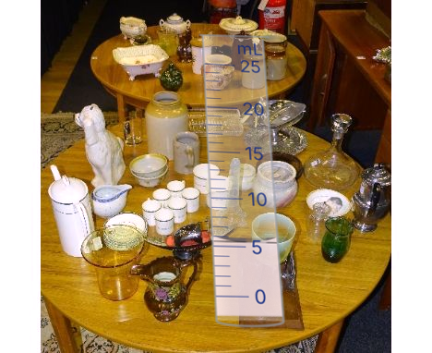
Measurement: 5.5 mL
